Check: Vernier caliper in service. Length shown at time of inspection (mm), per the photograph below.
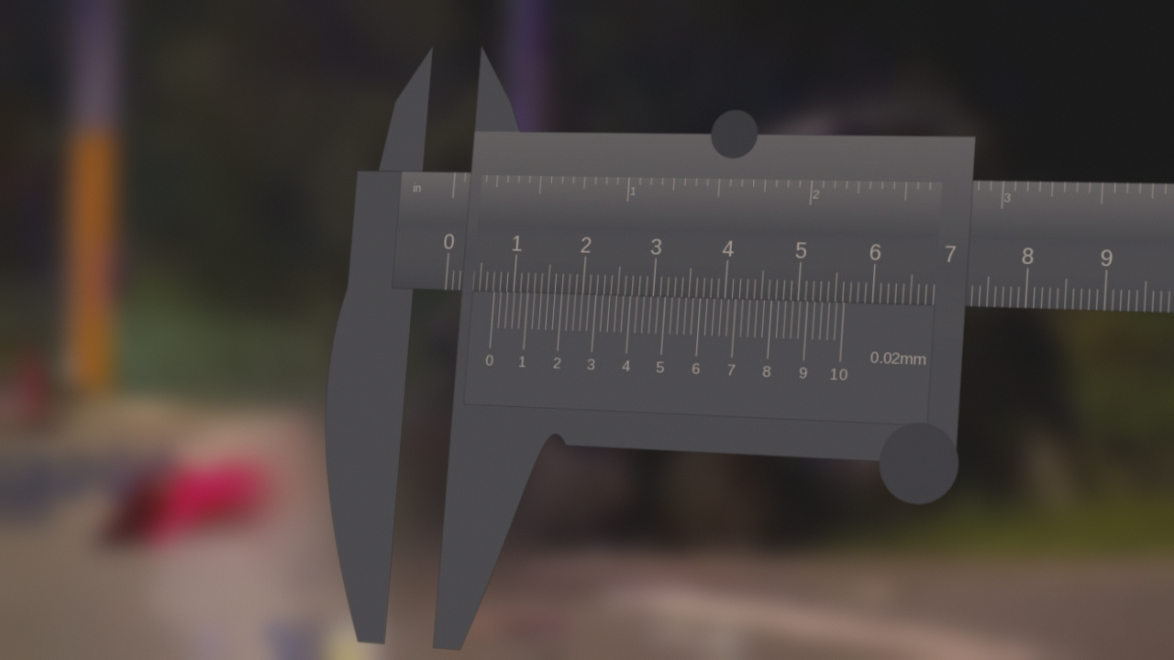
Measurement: 7.2 mm
